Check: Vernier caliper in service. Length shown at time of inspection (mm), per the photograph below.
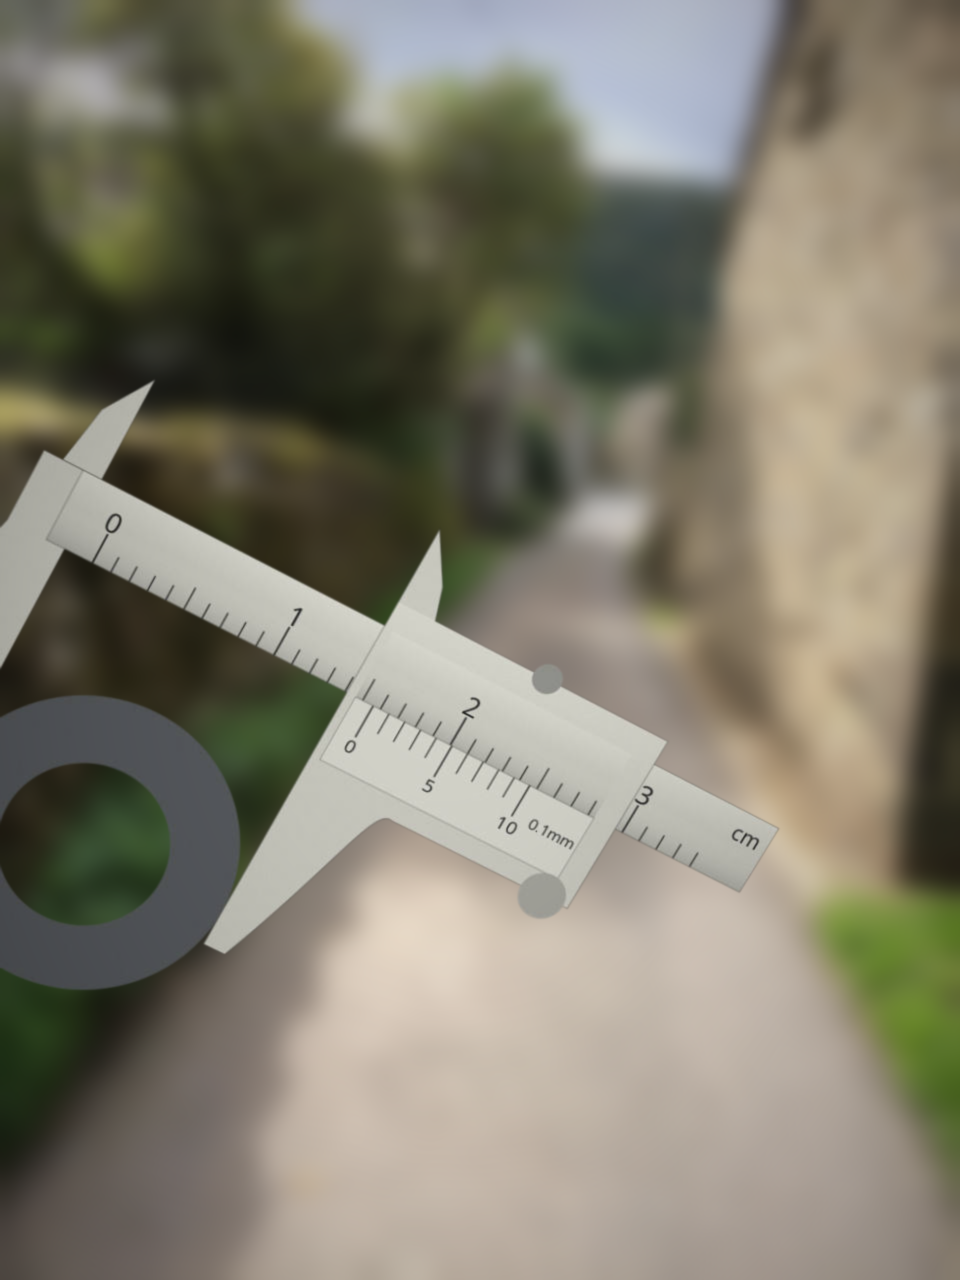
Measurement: 15.6 mm
